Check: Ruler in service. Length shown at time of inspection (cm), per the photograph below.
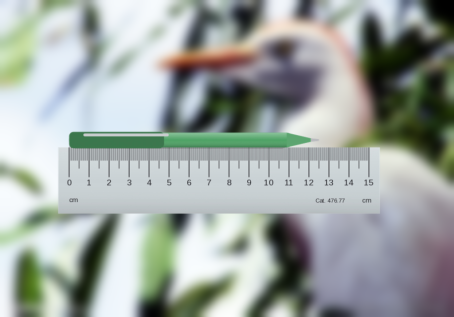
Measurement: 12.5 cm
